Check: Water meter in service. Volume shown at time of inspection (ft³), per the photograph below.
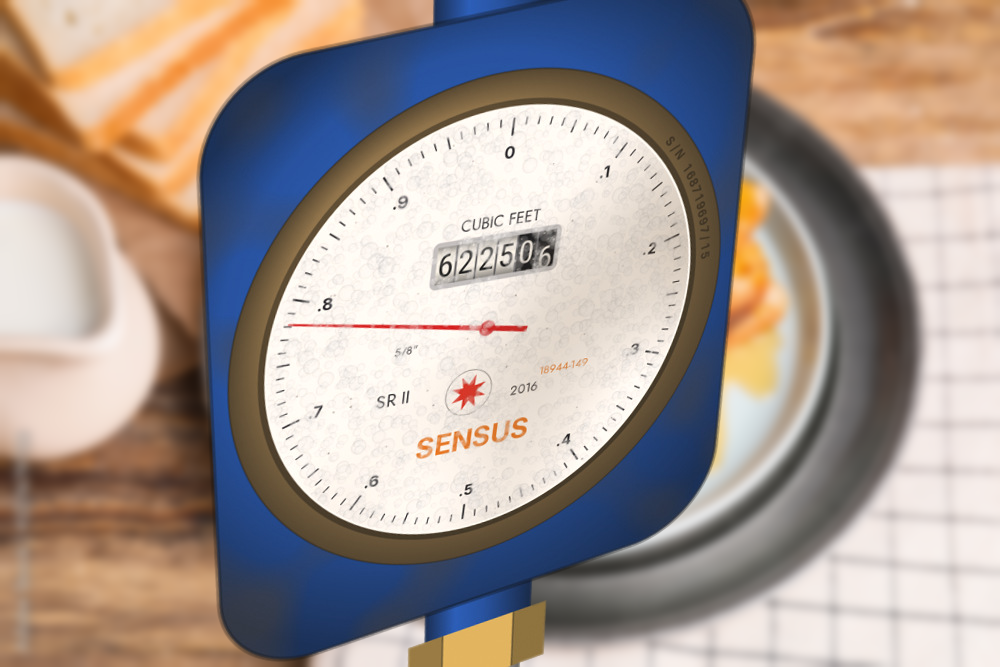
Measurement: 622505.78 ft³
